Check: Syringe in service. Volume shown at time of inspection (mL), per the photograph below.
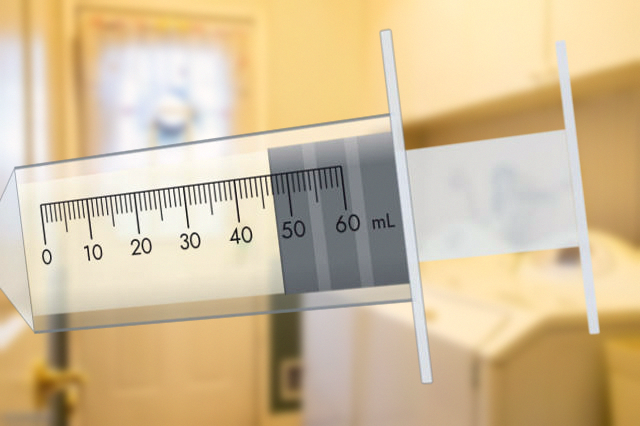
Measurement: 47 mL
